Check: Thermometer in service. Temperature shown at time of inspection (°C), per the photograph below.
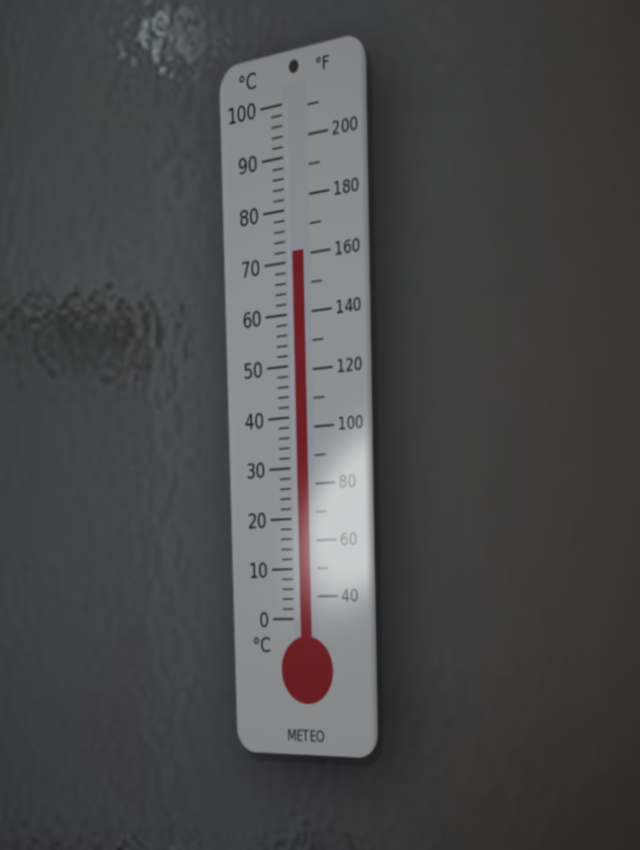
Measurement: 72 °C
